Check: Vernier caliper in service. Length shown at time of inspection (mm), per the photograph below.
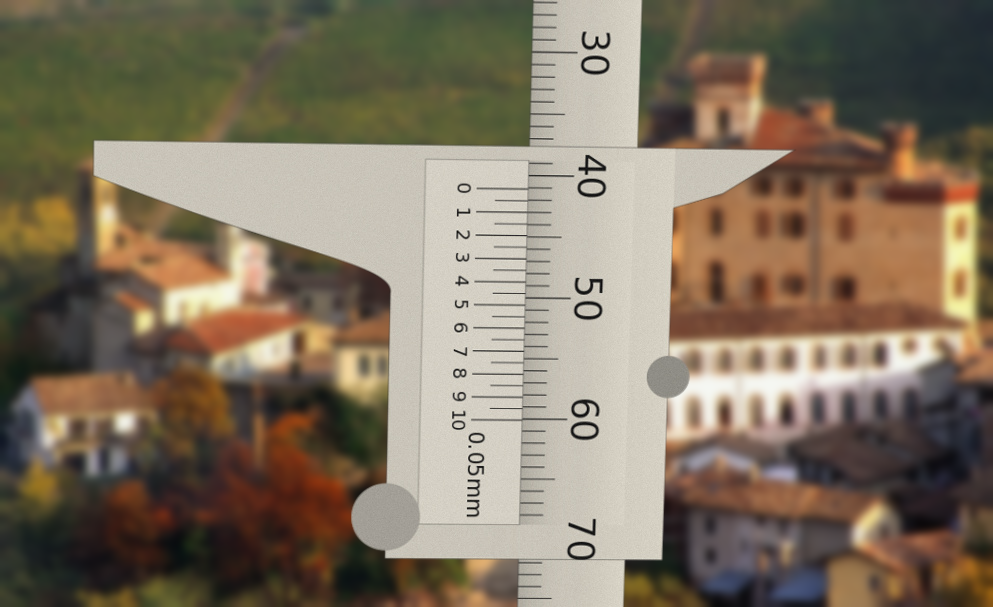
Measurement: 41.1 mm
